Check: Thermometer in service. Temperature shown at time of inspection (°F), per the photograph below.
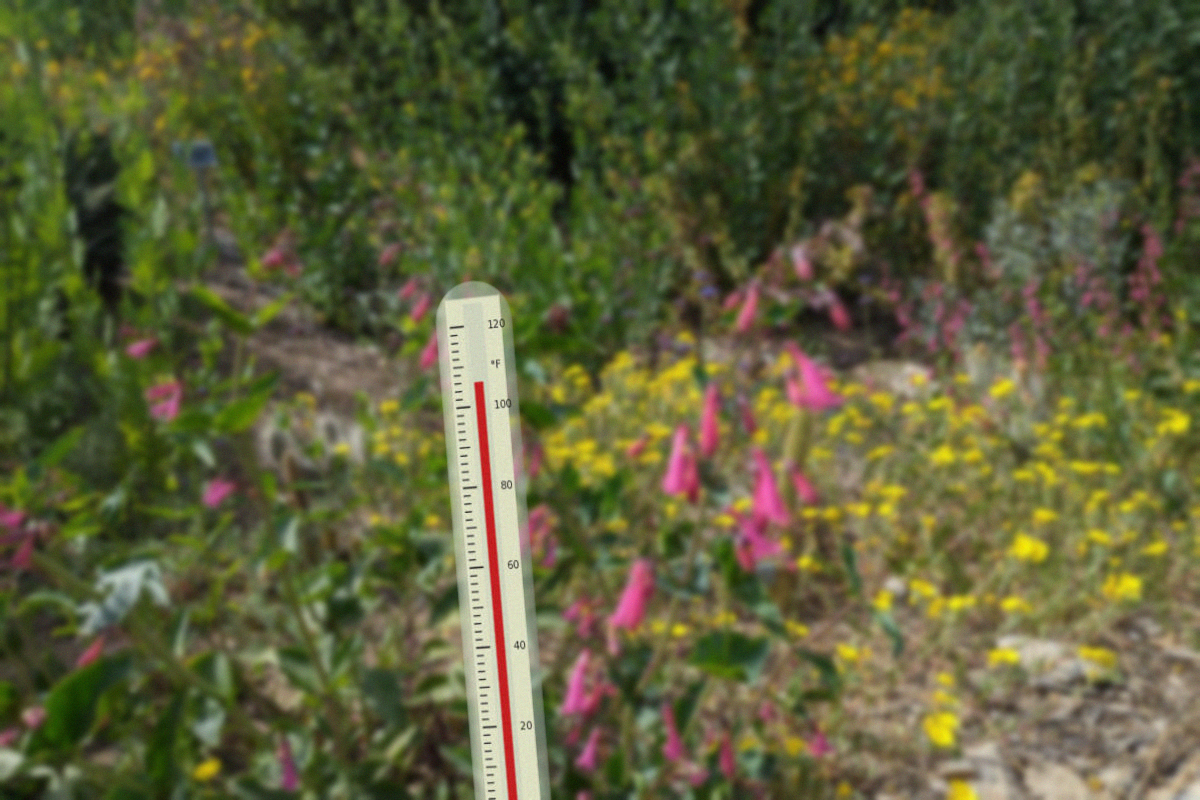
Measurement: 106 °F
